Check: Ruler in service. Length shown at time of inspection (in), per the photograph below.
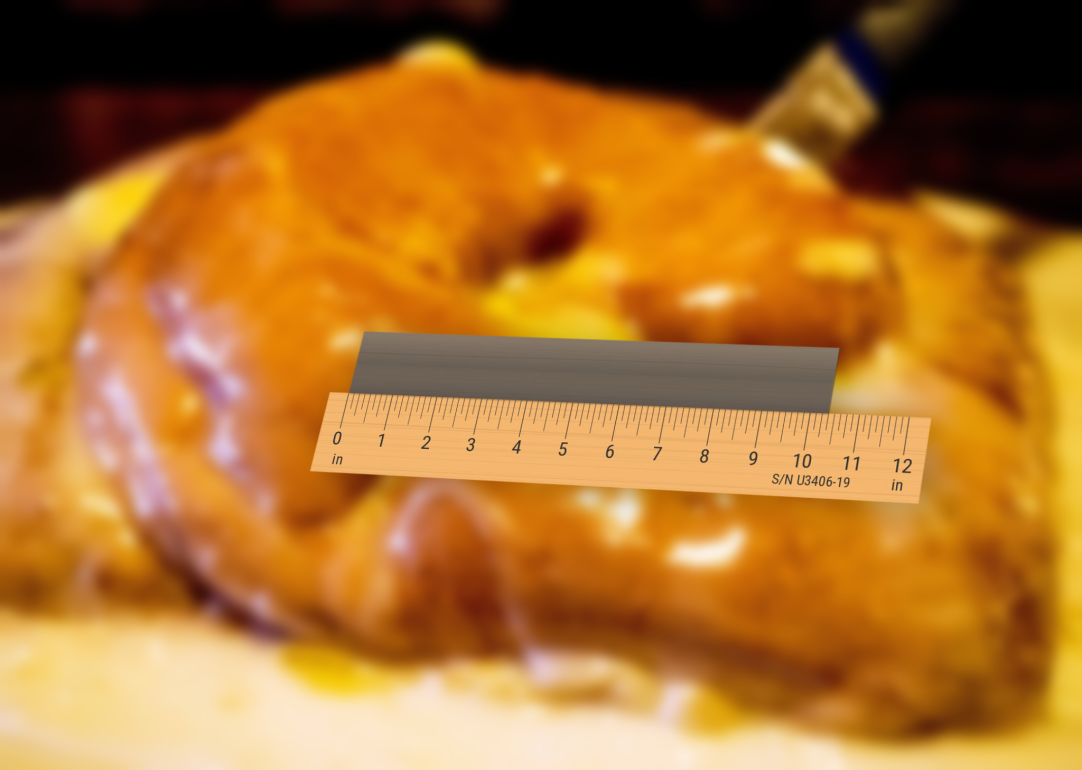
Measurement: 10.375 in
